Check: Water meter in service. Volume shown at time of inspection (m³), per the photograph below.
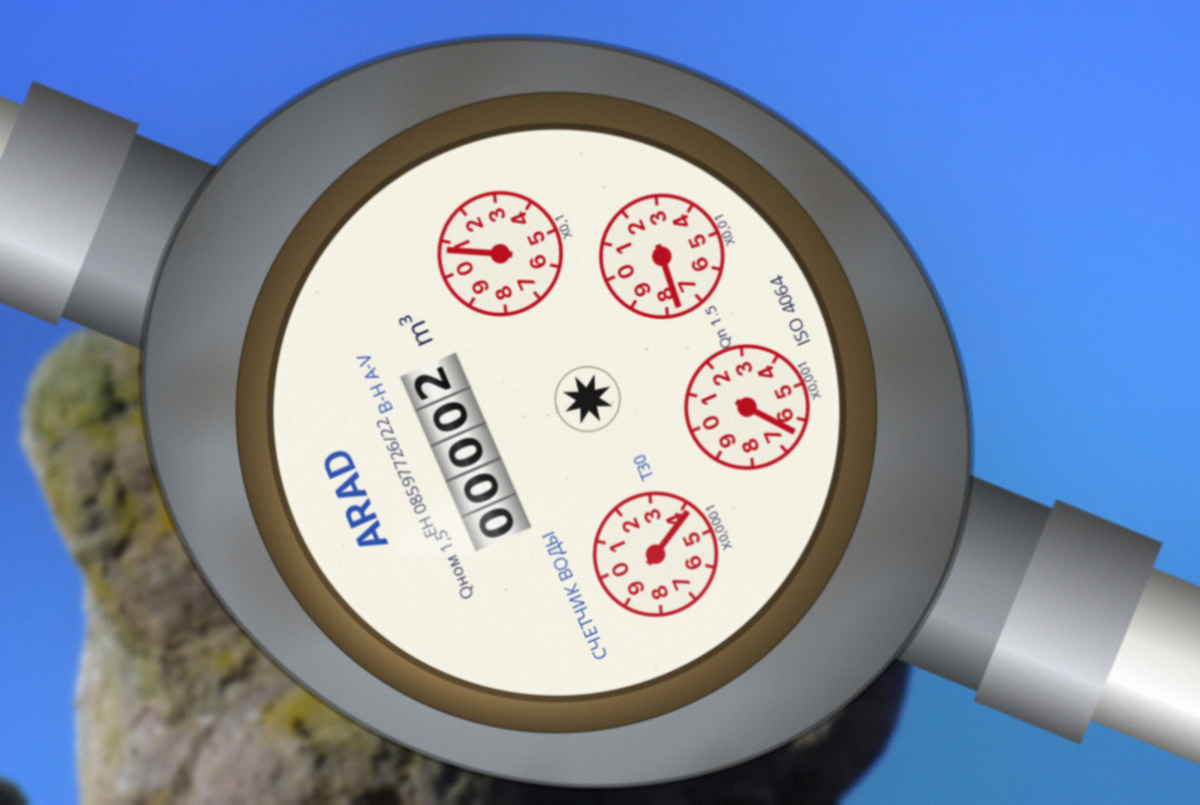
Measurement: 2.0764 m³
